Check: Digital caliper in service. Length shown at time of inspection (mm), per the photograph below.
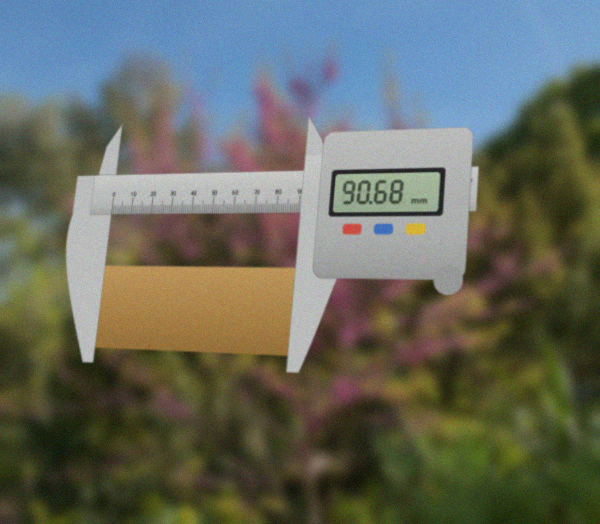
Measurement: 90.68 mm
